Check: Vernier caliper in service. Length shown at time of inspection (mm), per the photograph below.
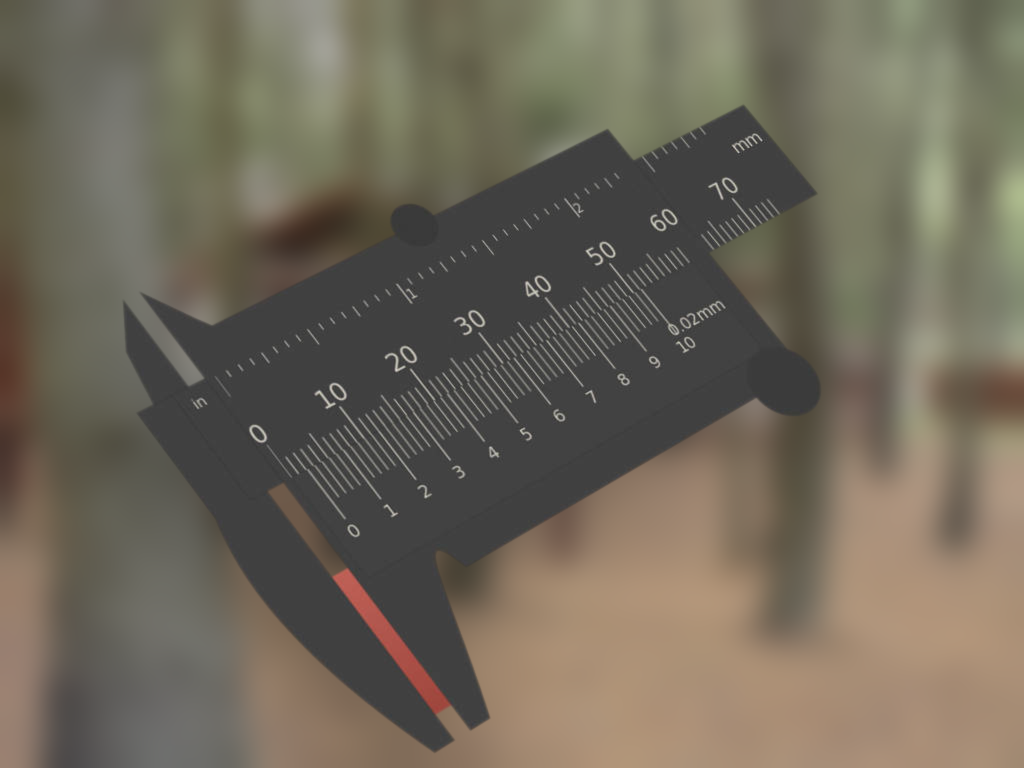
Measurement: 2.2 mm
